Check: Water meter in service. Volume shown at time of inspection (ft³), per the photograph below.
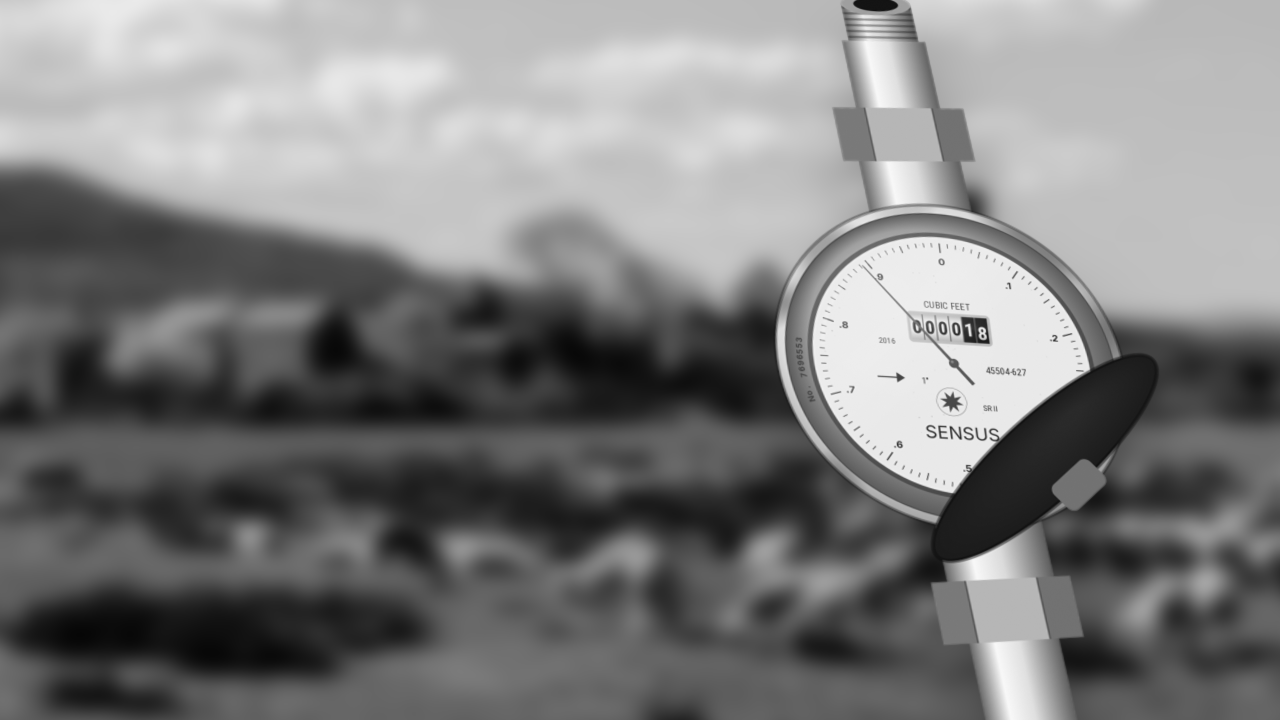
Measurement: 17.89 ft³
